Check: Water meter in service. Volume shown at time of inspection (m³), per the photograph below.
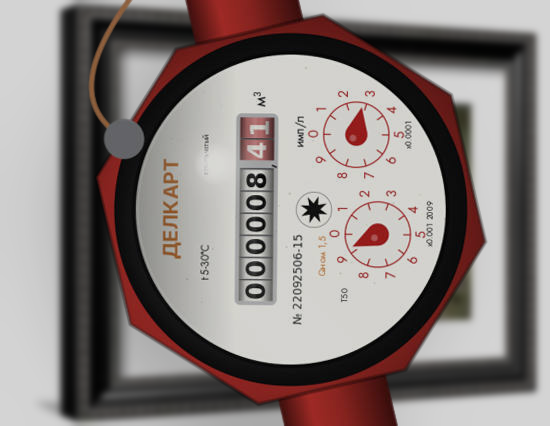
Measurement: 8.4092 m³
